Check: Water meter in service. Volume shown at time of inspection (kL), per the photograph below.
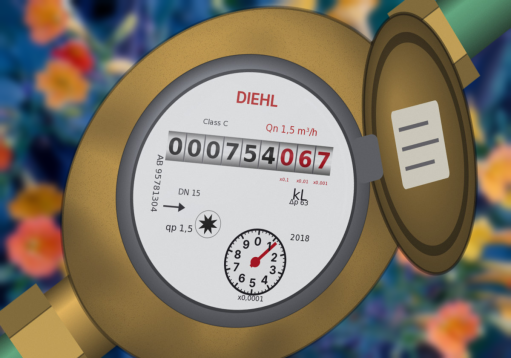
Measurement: 754.0671 kL
